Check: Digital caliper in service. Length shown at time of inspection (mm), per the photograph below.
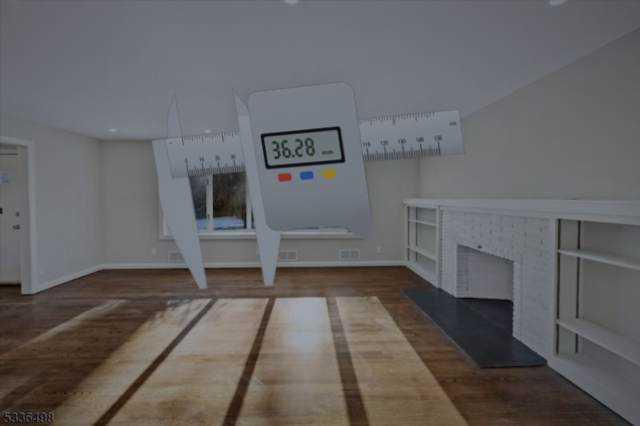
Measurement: 36.28 mm
